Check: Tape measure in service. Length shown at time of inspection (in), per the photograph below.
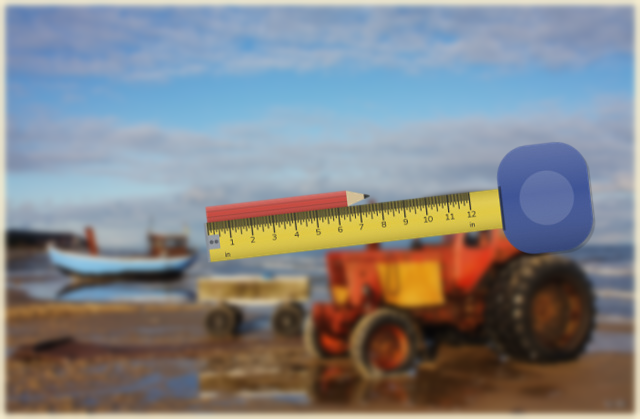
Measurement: 7.5 in
